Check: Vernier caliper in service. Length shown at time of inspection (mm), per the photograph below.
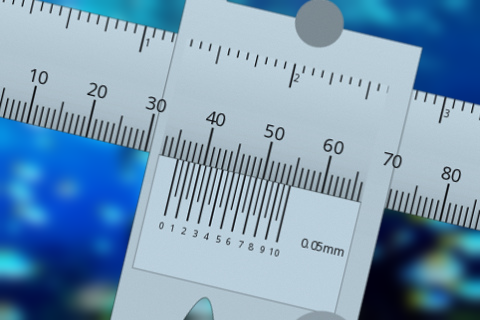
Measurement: 35.6 mm
